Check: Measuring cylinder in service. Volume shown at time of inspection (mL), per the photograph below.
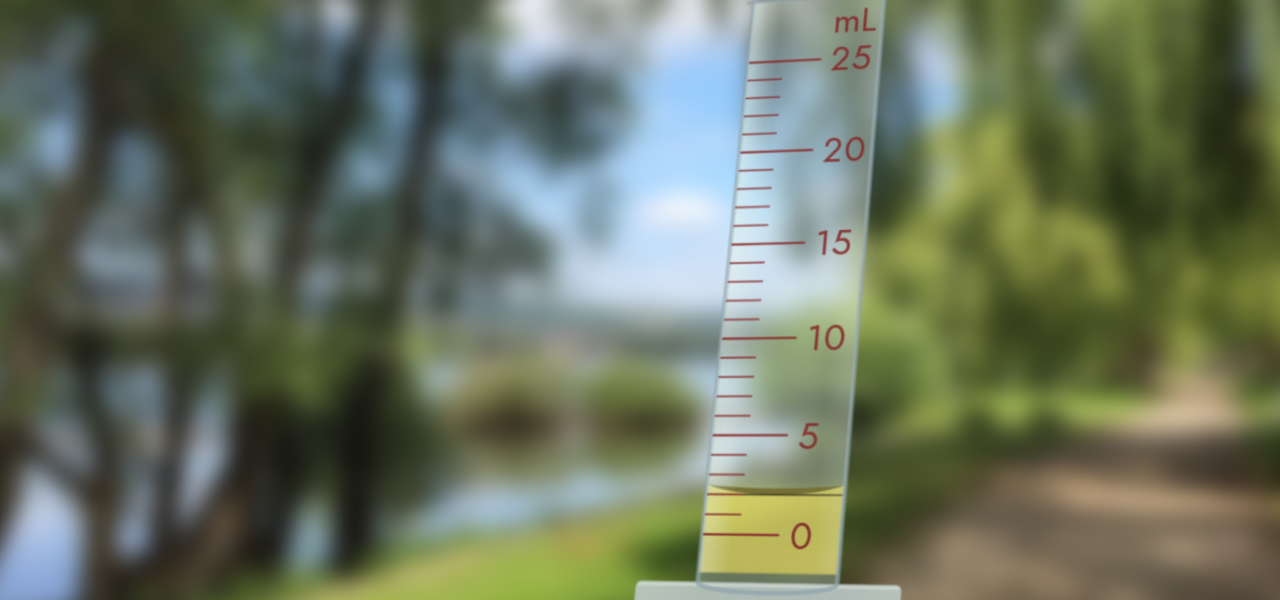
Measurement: 2 mL
